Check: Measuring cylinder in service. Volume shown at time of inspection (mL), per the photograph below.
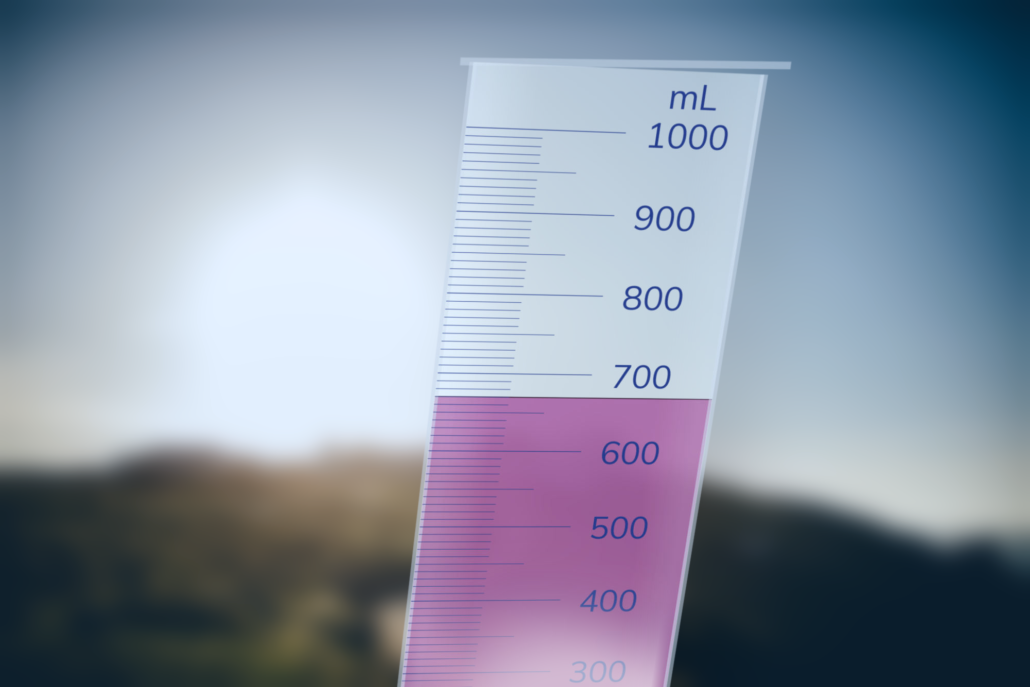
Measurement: 670 mL
